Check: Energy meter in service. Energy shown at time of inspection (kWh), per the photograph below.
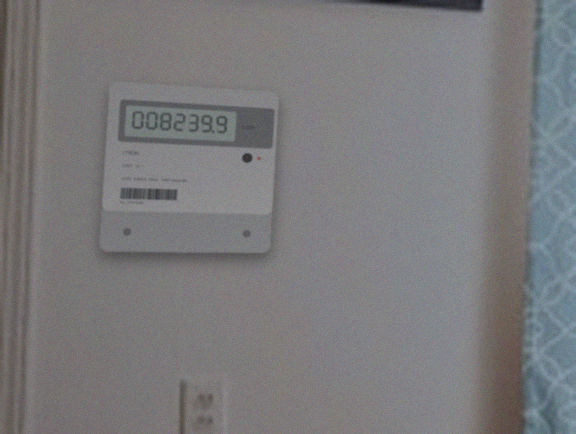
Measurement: 8239.9 kWh
